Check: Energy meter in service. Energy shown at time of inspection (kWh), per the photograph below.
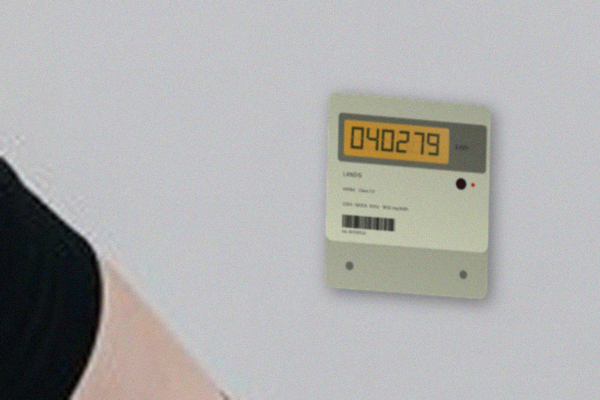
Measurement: 40279 kWh
